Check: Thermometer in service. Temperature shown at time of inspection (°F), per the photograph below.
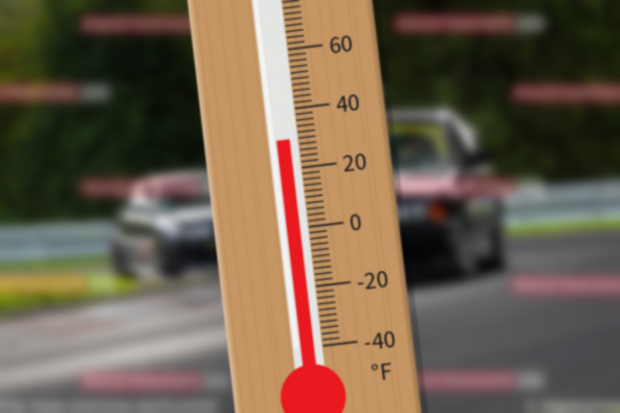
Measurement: 30 °F
